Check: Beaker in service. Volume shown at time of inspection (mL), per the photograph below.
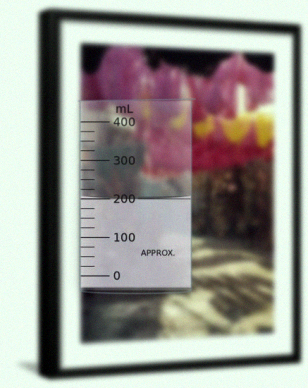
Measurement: 200 mL
